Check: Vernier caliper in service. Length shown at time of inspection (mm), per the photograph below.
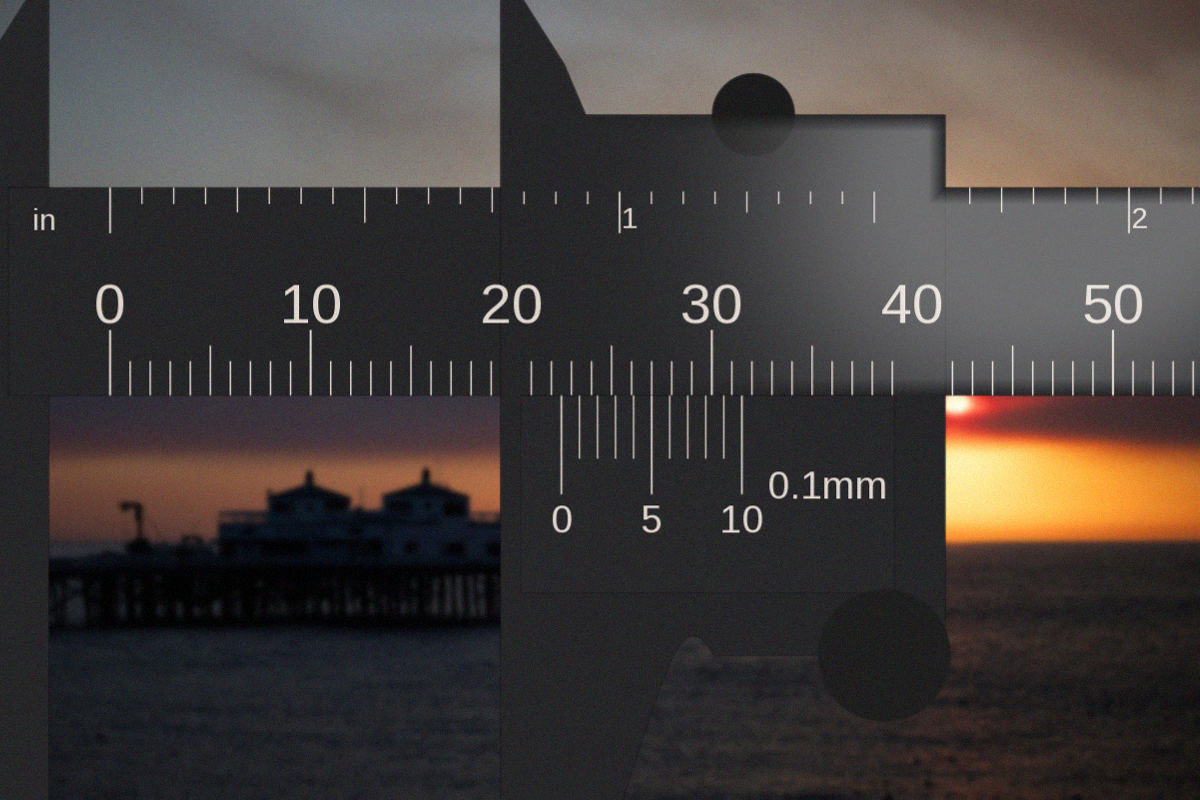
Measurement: 22.5 mm
